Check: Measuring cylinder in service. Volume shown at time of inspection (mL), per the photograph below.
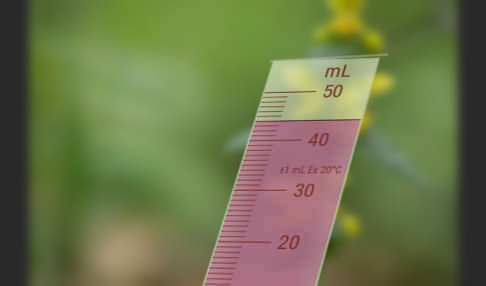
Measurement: 44 mL
